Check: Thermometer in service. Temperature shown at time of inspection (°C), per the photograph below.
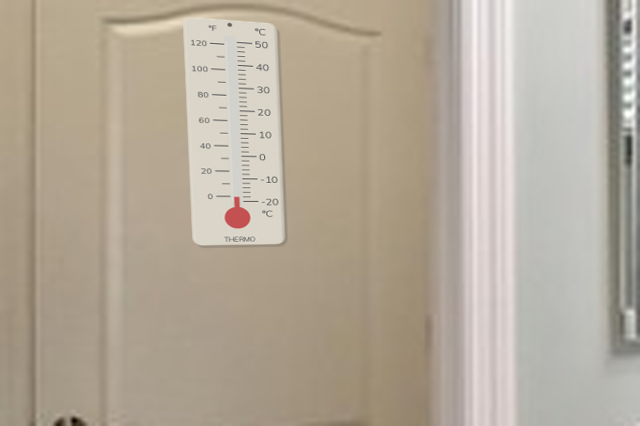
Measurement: -18 °C
